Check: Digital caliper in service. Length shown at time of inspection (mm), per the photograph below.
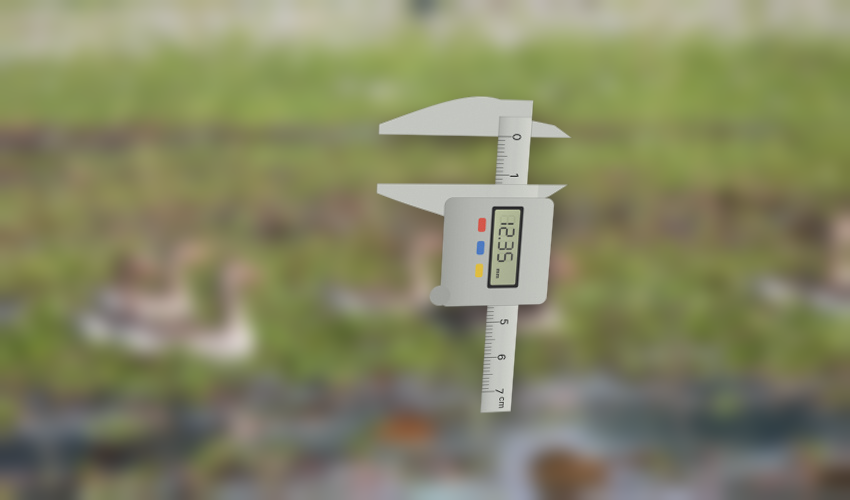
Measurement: 12.35 mm
